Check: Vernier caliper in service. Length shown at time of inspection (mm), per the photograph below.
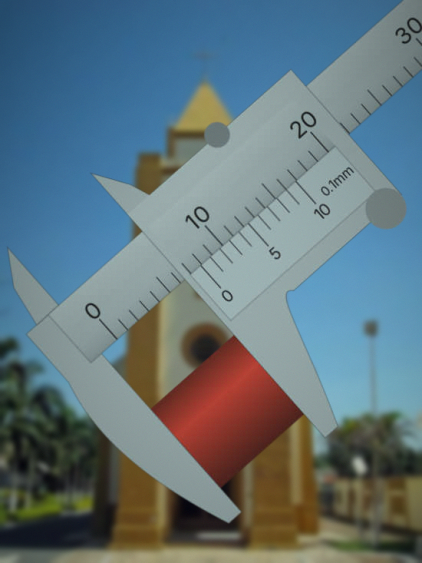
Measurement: 7.9 mm
